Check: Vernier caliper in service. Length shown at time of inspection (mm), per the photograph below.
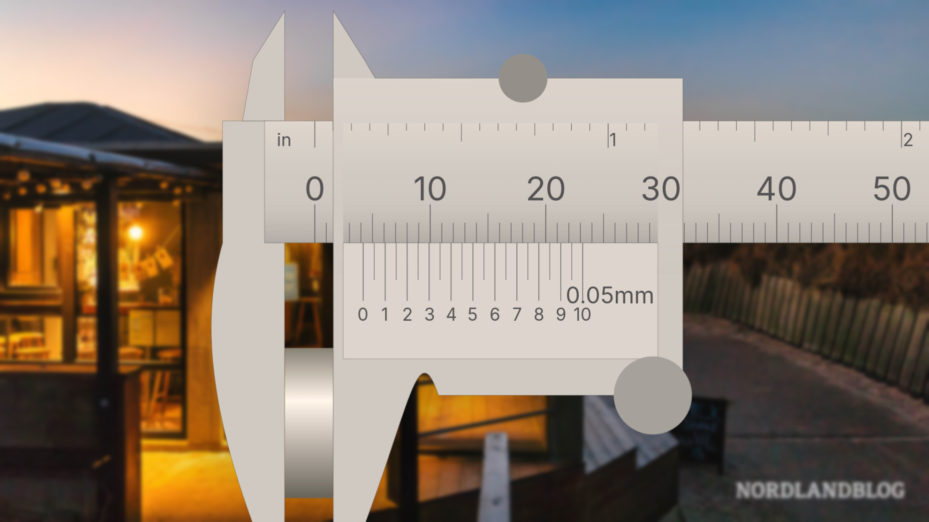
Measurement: 4.2 mm
